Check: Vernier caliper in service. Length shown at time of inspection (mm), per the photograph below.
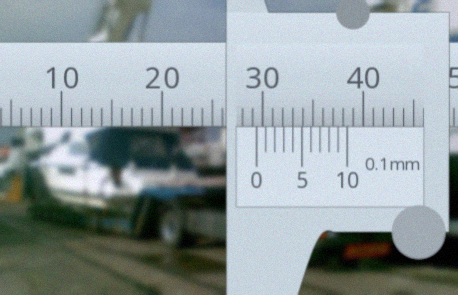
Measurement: 29.4 mm
